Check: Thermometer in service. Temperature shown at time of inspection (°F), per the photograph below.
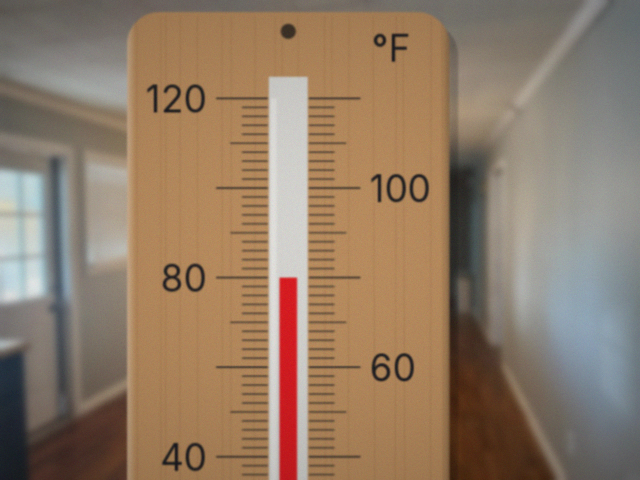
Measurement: 80 °F
